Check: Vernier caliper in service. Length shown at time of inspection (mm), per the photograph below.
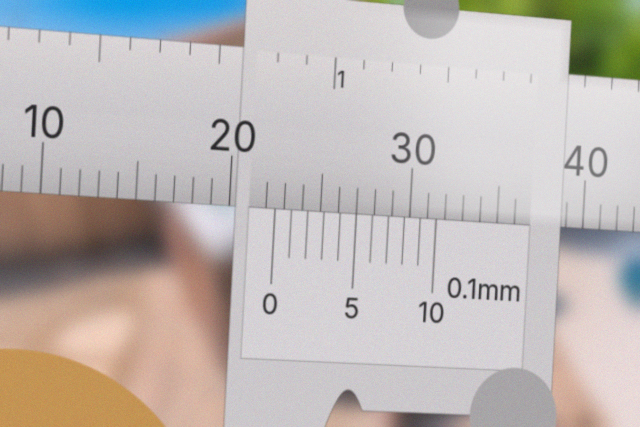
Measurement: 22.5 mm
